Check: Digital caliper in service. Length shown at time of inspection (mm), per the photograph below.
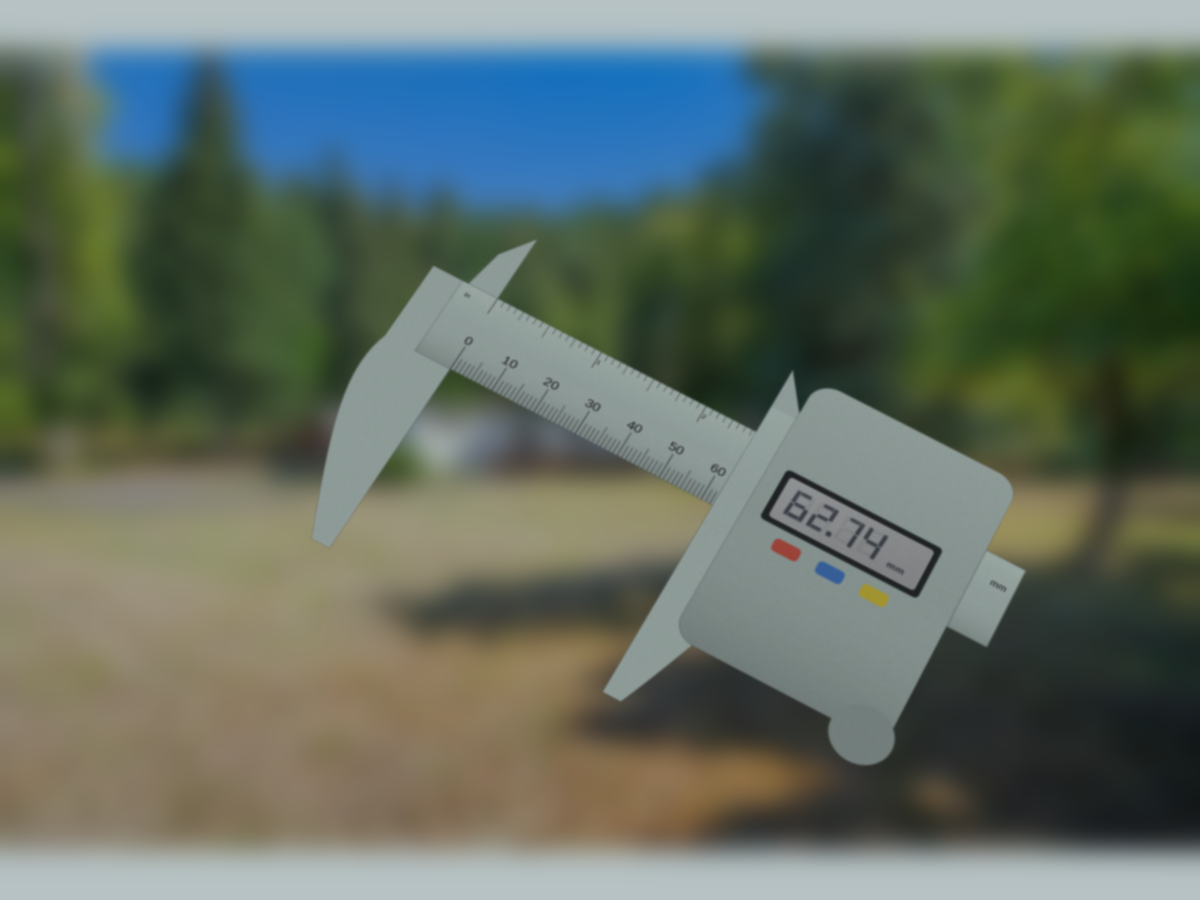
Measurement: 62.74 mm
